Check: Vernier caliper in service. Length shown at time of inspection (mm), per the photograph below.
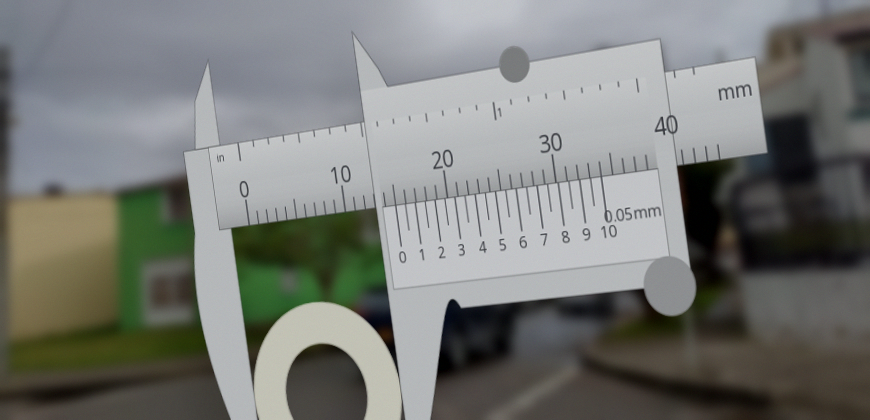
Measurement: 15.0 mm
